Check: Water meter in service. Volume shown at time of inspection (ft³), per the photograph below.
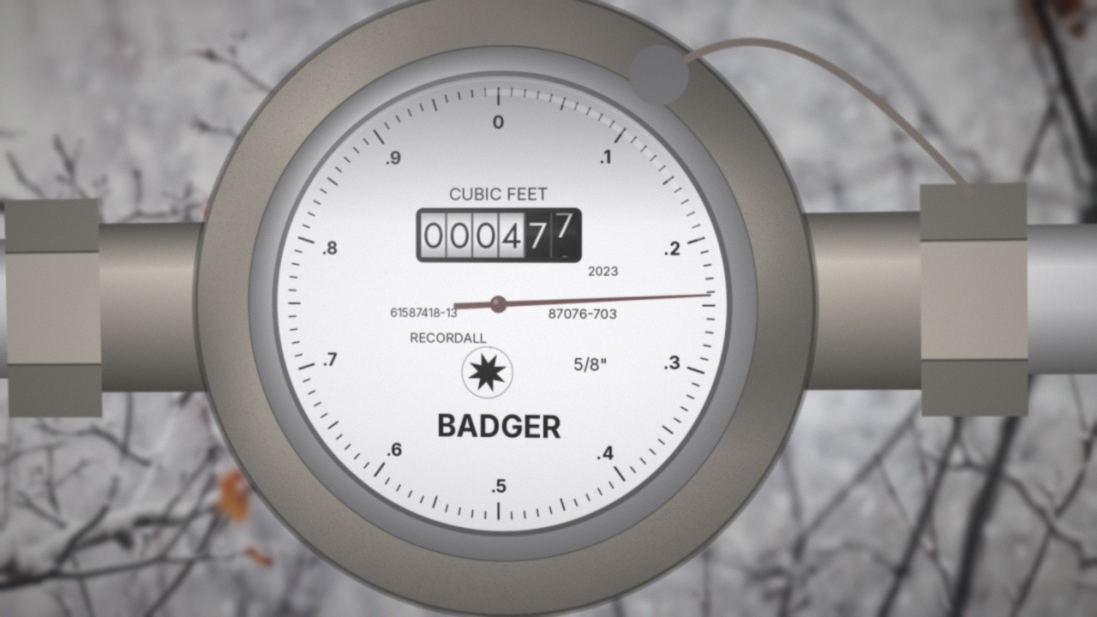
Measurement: 477.24 ft³
